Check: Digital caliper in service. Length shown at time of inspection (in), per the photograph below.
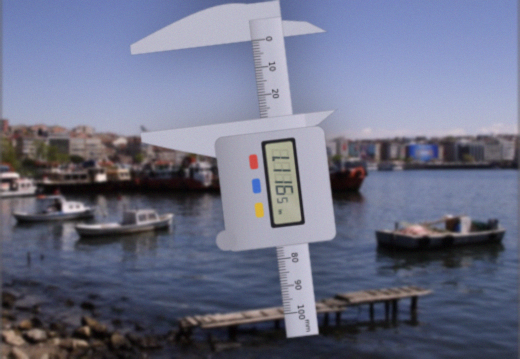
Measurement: 1.1165 in
